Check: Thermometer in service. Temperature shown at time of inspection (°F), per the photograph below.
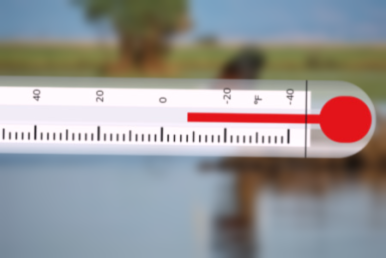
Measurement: -8 °F
